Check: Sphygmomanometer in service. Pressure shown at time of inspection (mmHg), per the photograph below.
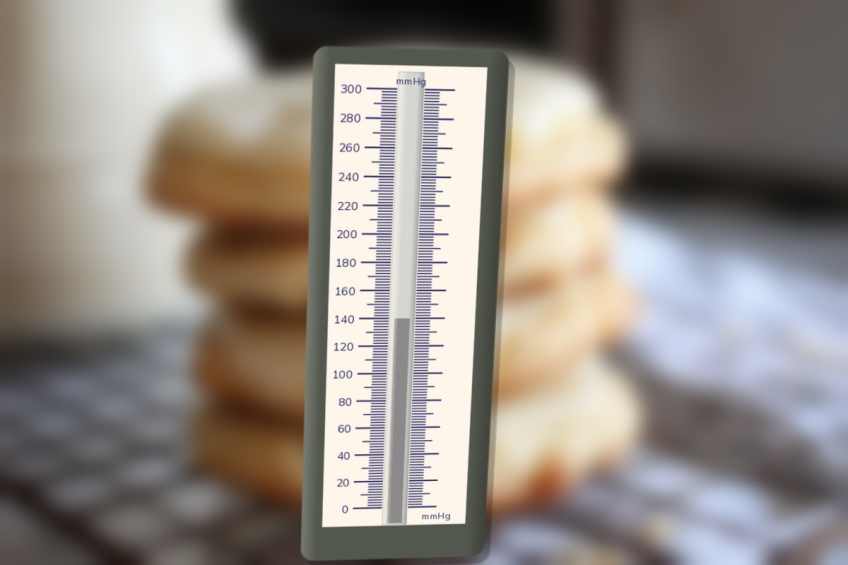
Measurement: 140 mmHg
